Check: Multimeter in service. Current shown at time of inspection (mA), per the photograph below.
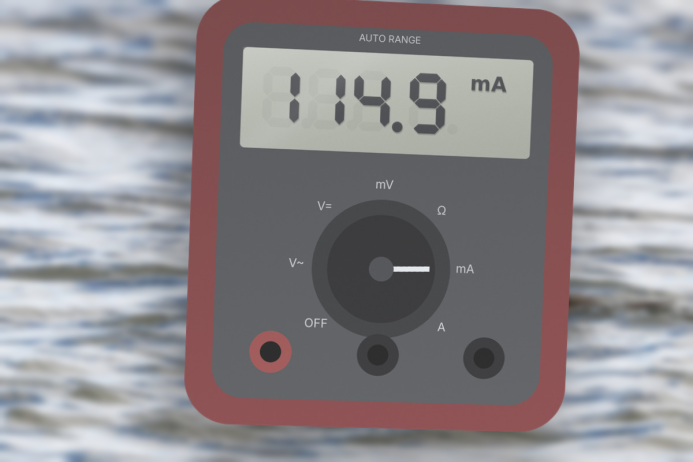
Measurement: 114.9 mA
